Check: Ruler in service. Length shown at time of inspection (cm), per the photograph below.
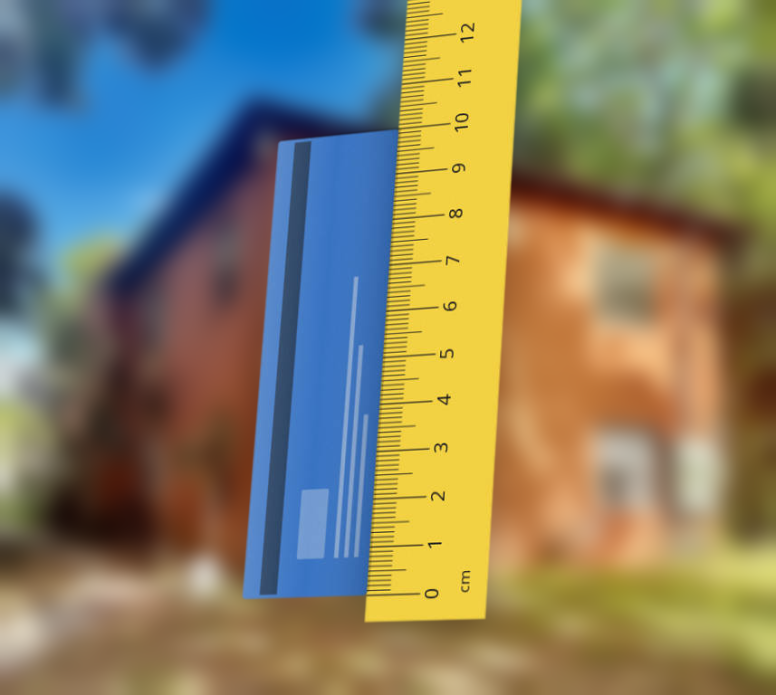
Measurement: 10 cm
